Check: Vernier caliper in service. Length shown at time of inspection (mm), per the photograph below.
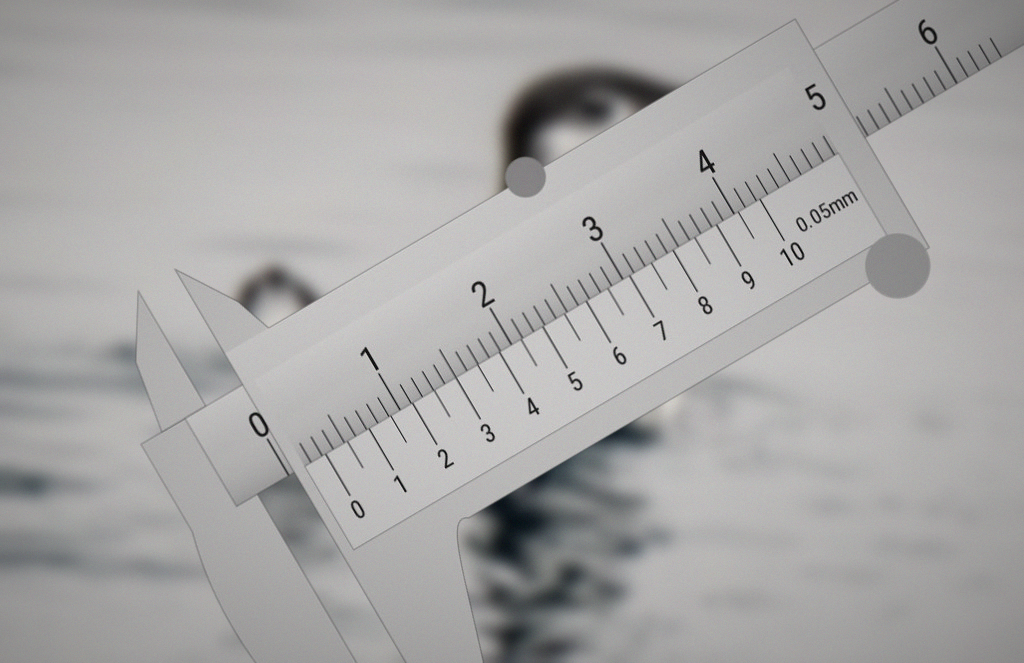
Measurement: 3.3 mm
